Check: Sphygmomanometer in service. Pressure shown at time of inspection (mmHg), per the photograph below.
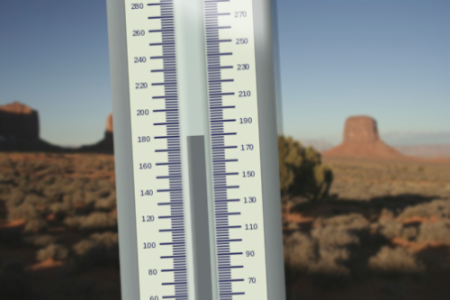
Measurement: 180 mmHg
